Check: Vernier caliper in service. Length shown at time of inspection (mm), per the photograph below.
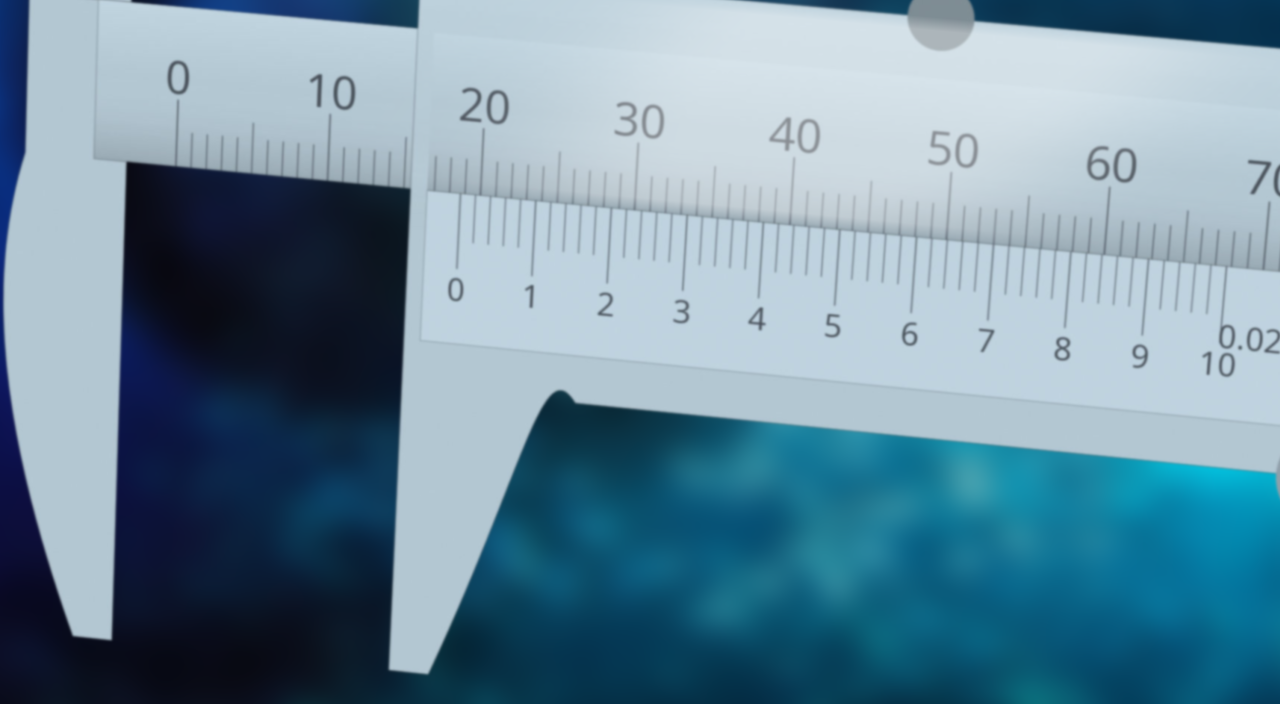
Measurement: 18.7 mm
